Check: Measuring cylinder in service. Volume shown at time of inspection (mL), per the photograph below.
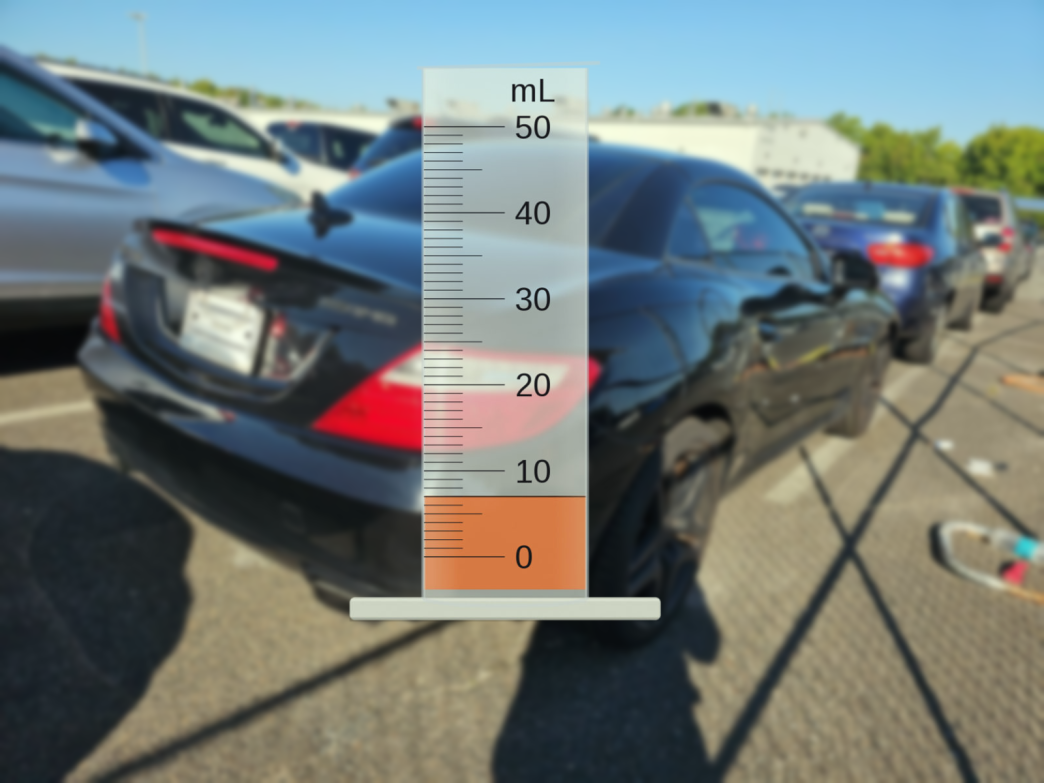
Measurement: 7 mL
